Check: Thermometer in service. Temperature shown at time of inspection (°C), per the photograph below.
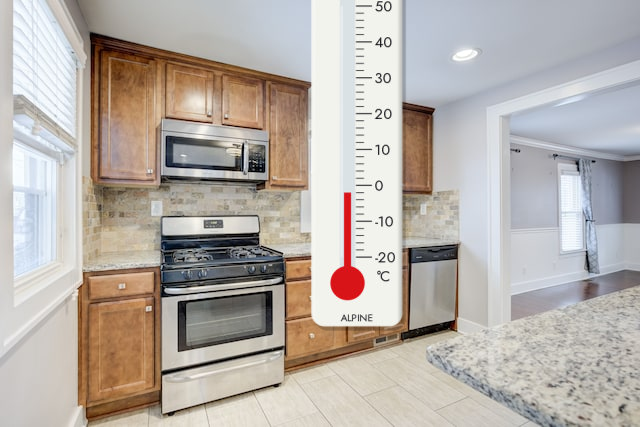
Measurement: -2 °C
